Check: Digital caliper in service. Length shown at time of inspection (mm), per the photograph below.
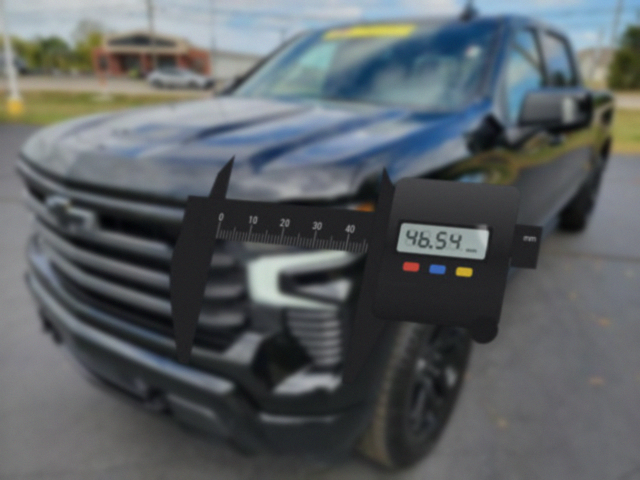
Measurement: 46.54 mm
